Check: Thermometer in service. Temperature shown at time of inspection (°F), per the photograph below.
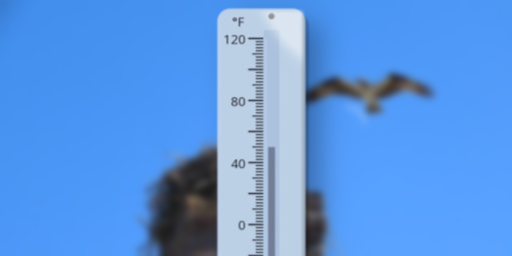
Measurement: 50 °F
